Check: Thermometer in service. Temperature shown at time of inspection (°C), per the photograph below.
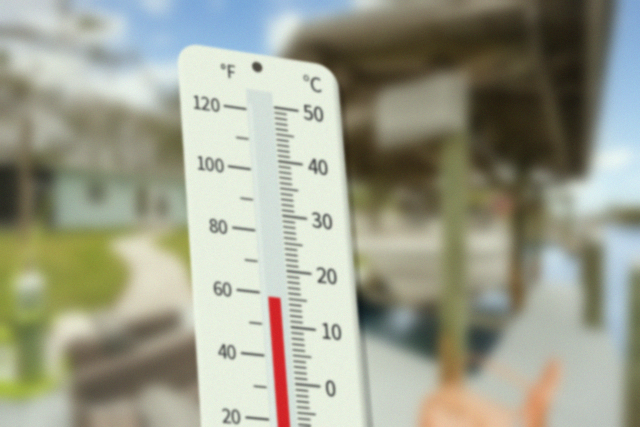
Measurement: 15 °C
